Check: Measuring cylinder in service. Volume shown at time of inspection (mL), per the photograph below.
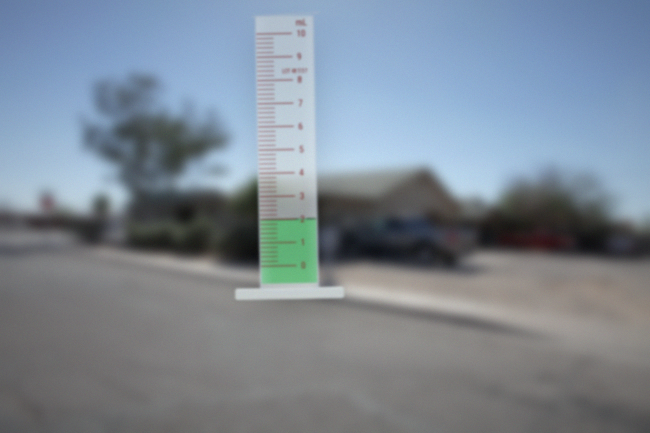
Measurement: 2 mL
